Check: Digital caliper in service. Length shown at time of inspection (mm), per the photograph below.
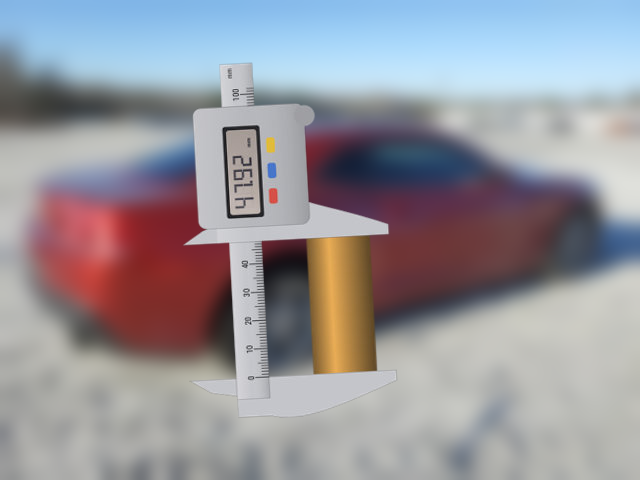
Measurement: 47.92 mm
